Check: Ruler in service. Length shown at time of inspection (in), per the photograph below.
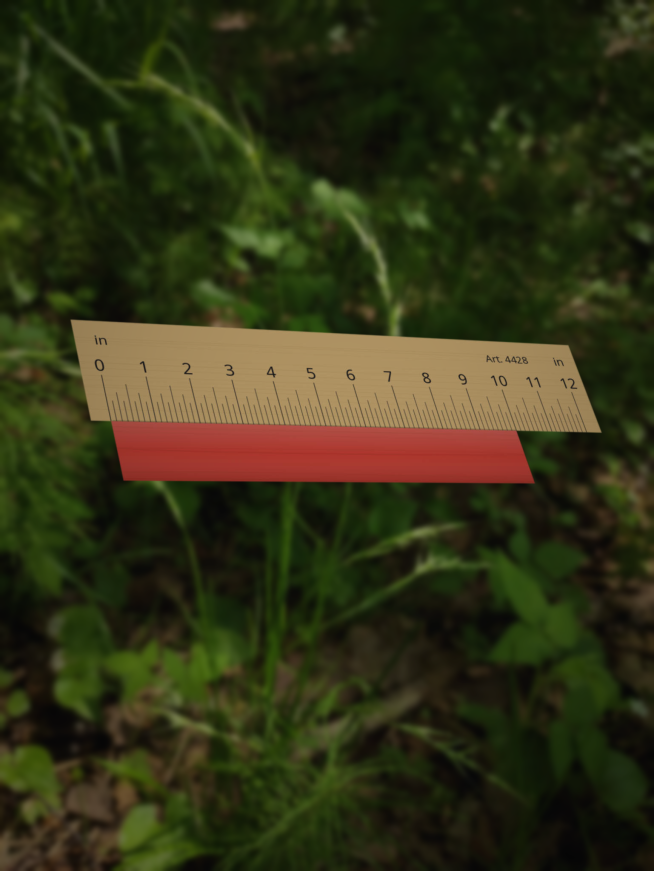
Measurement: 10 in
